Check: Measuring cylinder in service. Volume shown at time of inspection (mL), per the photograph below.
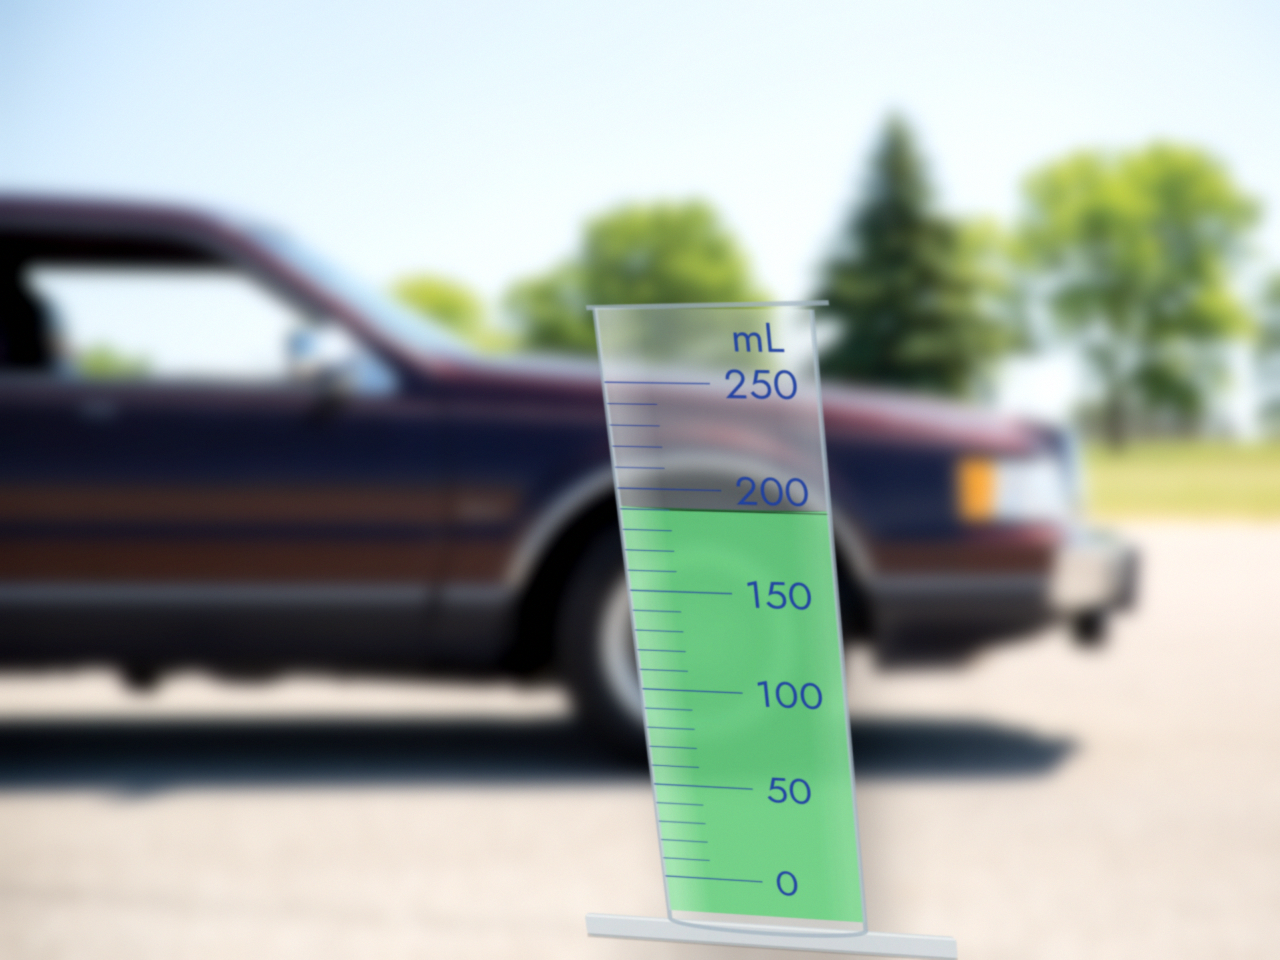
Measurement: 190 mL
